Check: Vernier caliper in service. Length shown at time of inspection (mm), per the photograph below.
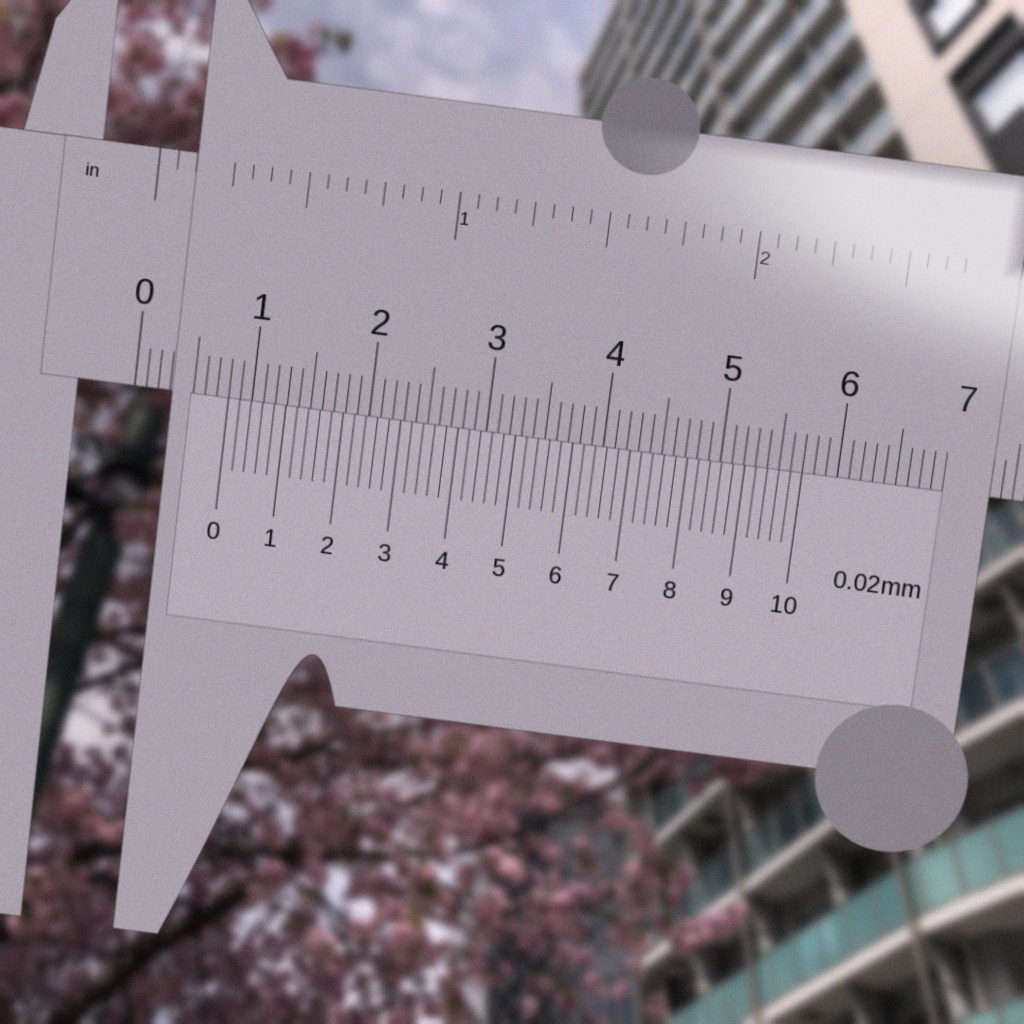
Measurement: 8.0 mm
